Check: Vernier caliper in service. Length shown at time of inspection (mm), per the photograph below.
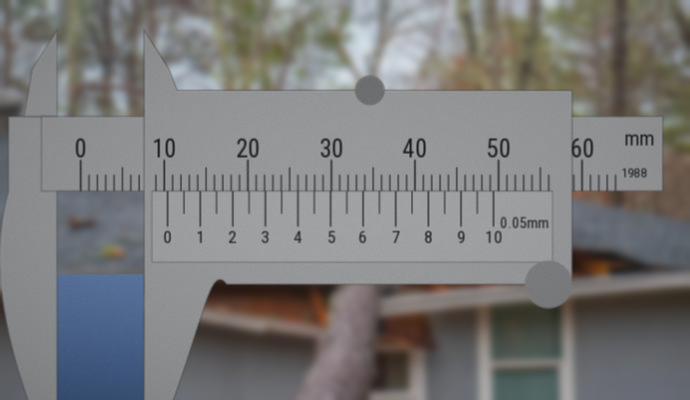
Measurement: 10.4 mm
